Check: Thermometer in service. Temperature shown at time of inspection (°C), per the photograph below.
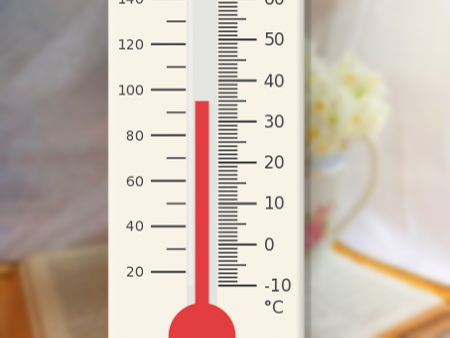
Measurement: 35 °C
